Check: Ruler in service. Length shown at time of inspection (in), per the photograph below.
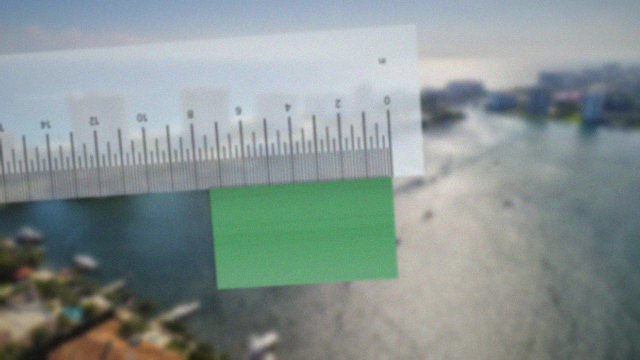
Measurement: 7.5 in
